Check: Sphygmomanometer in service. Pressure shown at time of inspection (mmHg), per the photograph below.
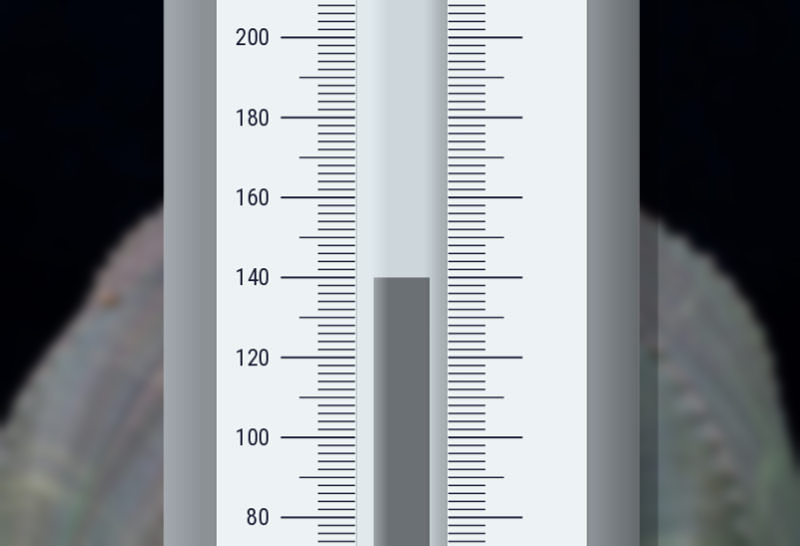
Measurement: 140 mmHg
